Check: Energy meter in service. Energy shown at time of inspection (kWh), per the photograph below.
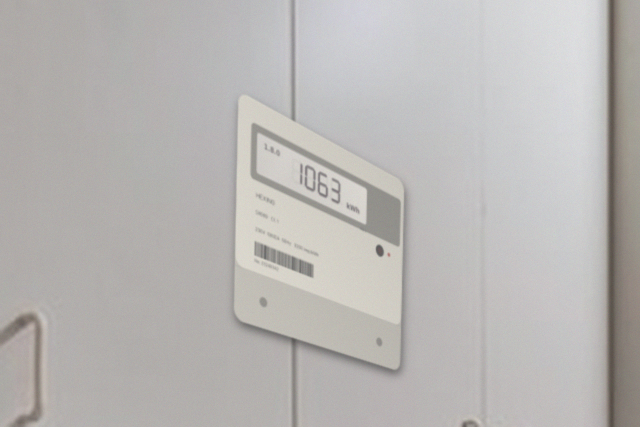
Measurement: 1063 kWh
